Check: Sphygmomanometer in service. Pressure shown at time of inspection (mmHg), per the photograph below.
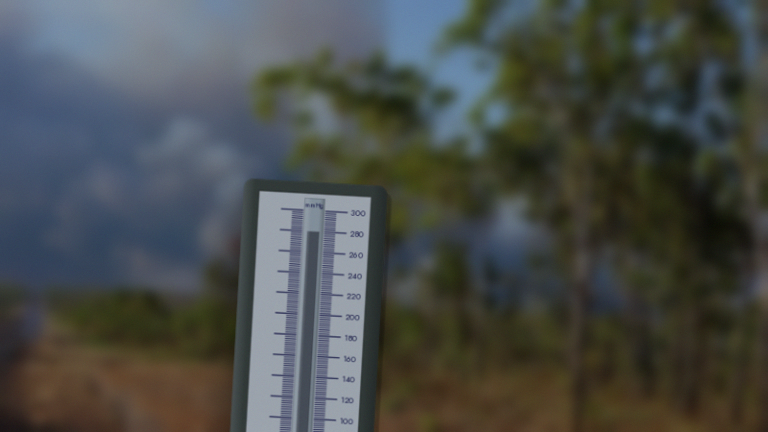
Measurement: 280 mmHg
